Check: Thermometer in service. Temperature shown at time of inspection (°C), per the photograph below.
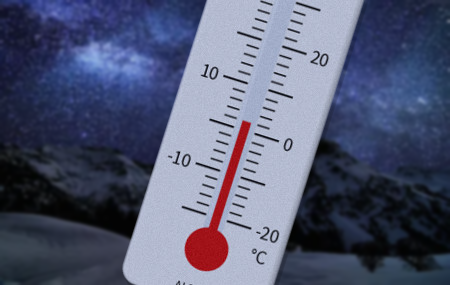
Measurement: 2 °C
